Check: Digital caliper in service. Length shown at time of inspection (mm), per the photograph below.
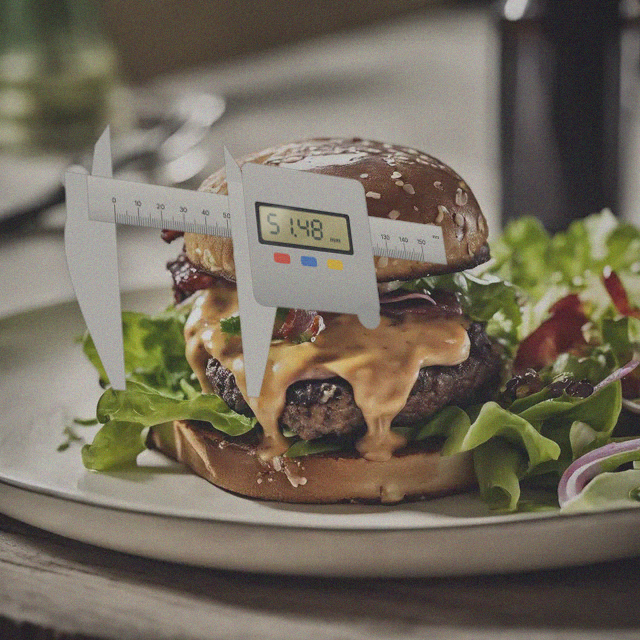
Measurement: 51.48 mm
